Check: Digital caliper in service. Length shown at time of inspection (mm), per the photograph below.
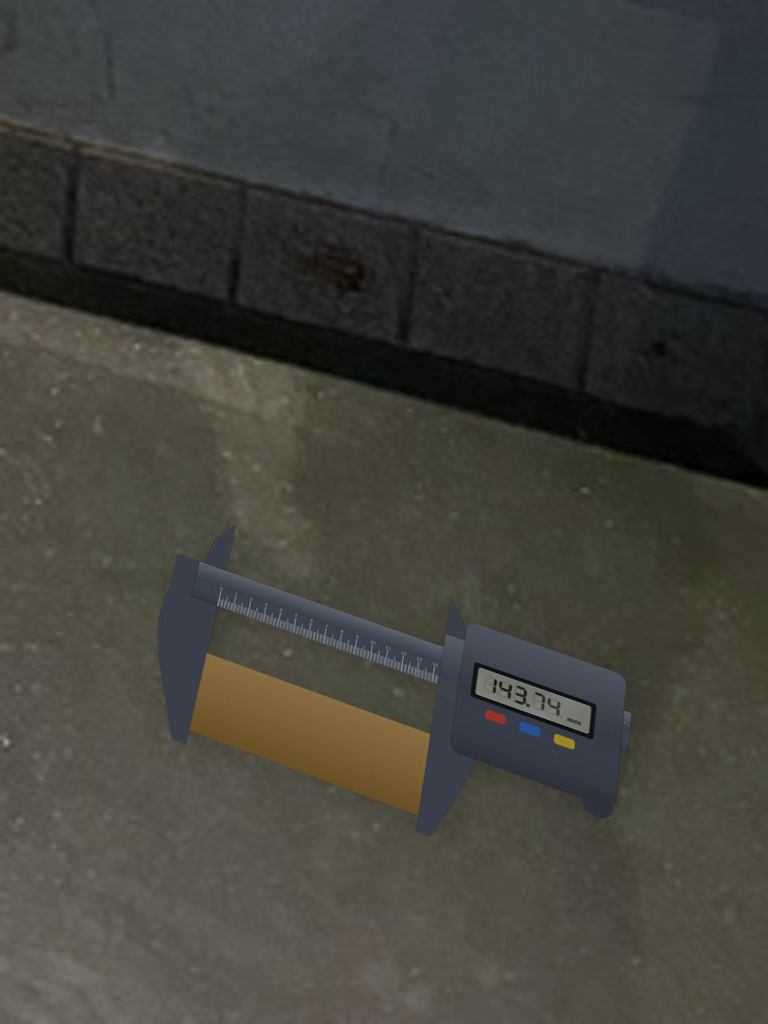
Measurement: 143.74 mm
